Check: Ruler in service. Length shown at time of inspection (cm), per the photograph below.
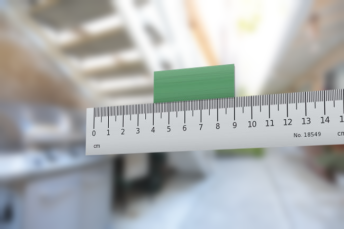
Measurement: 5 cm
